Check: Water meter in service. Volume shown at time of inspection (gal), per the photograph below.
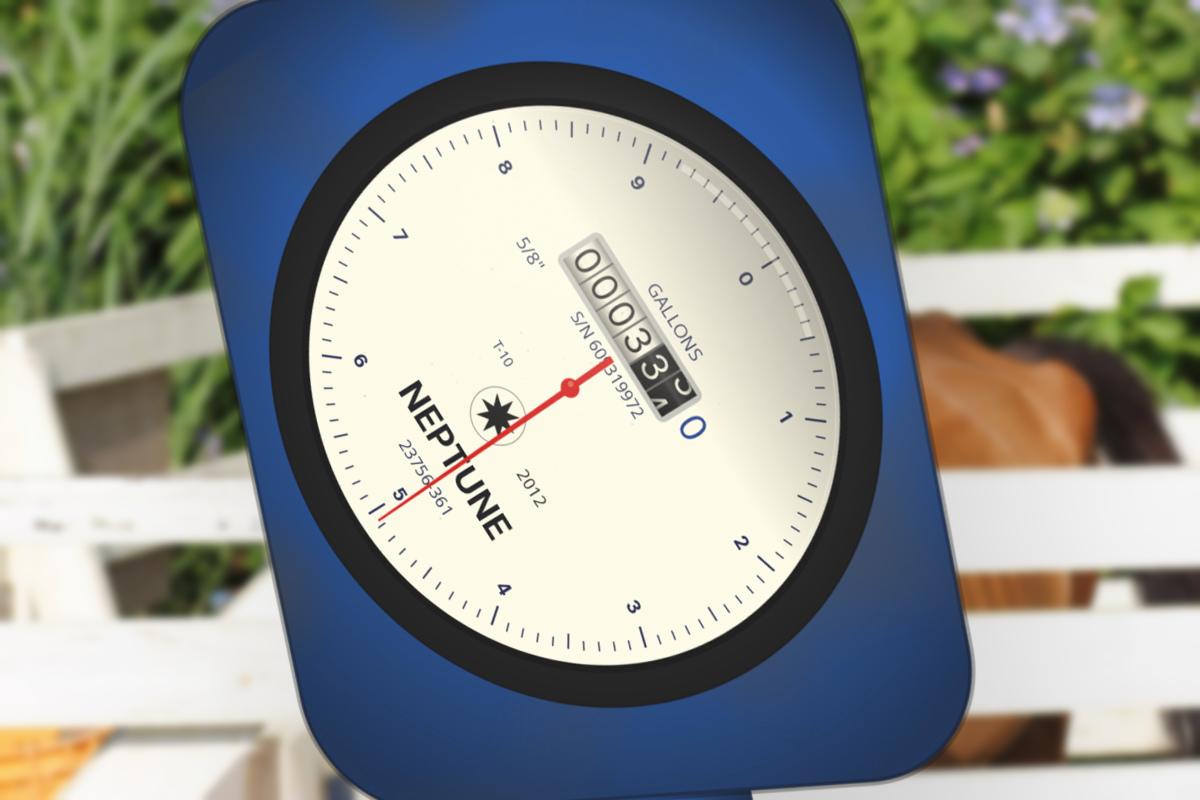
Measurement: 3334.9 gal
